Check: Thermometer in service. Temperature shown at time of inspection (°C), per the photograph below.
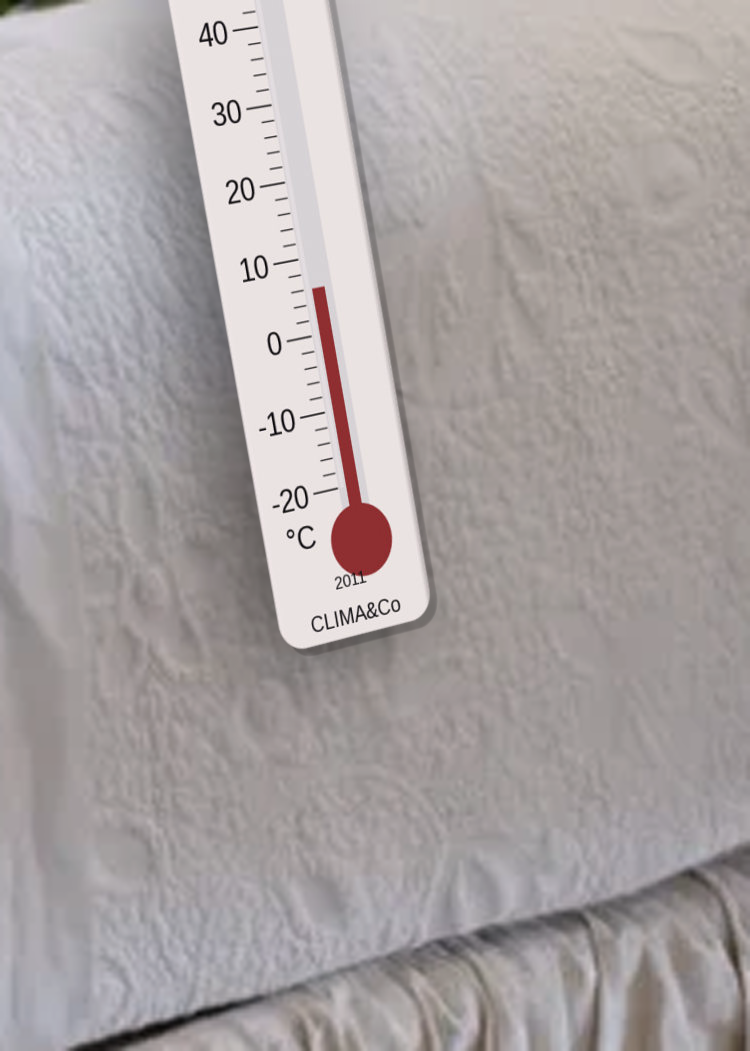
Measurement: 6 °C
